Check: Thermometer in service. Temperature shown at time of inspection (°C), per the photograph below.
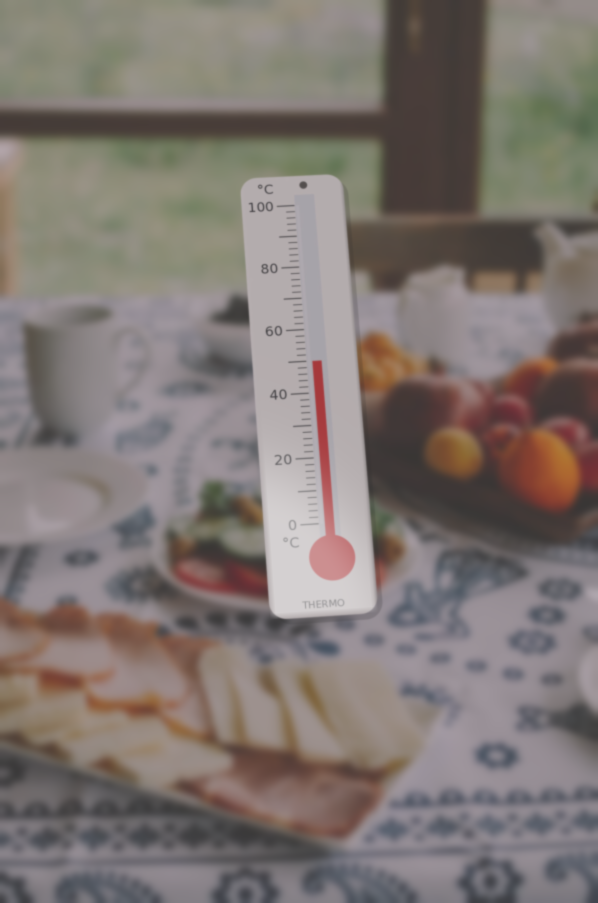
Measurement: 50 °C
